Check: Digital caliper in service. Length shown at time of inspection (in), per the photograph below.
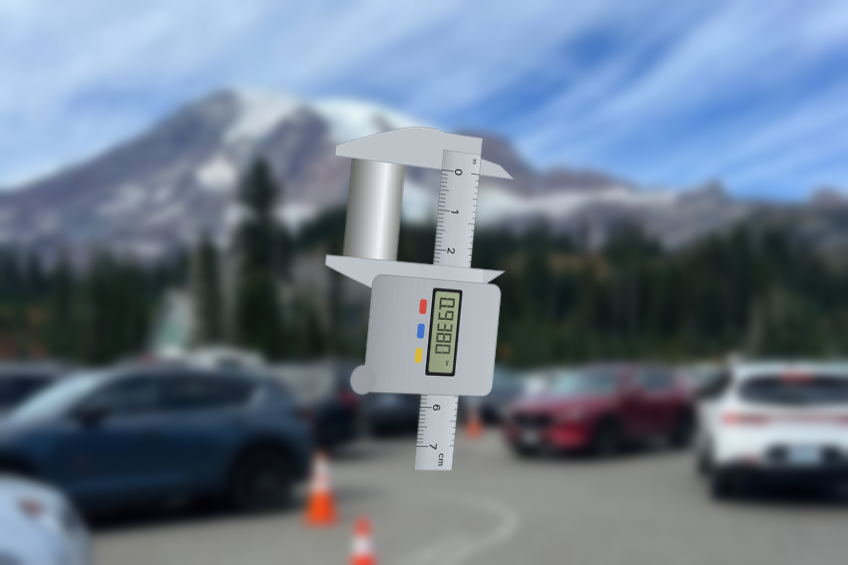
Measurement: 0.9380 in
